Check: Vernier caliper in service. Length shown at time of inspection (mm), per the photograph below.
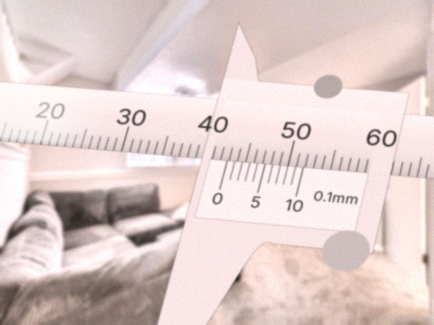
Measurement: 42.8 mm
